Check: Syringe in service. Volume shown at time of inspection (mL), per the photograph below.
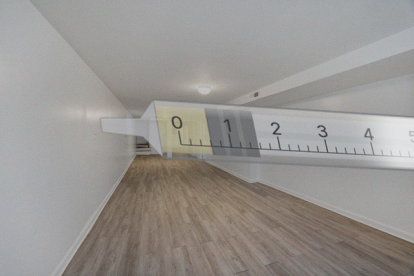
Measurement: 0.6 mL
